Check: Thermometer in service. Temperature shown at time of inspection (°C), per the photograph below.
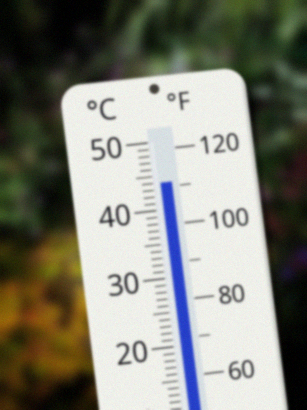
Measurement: 44 °C
